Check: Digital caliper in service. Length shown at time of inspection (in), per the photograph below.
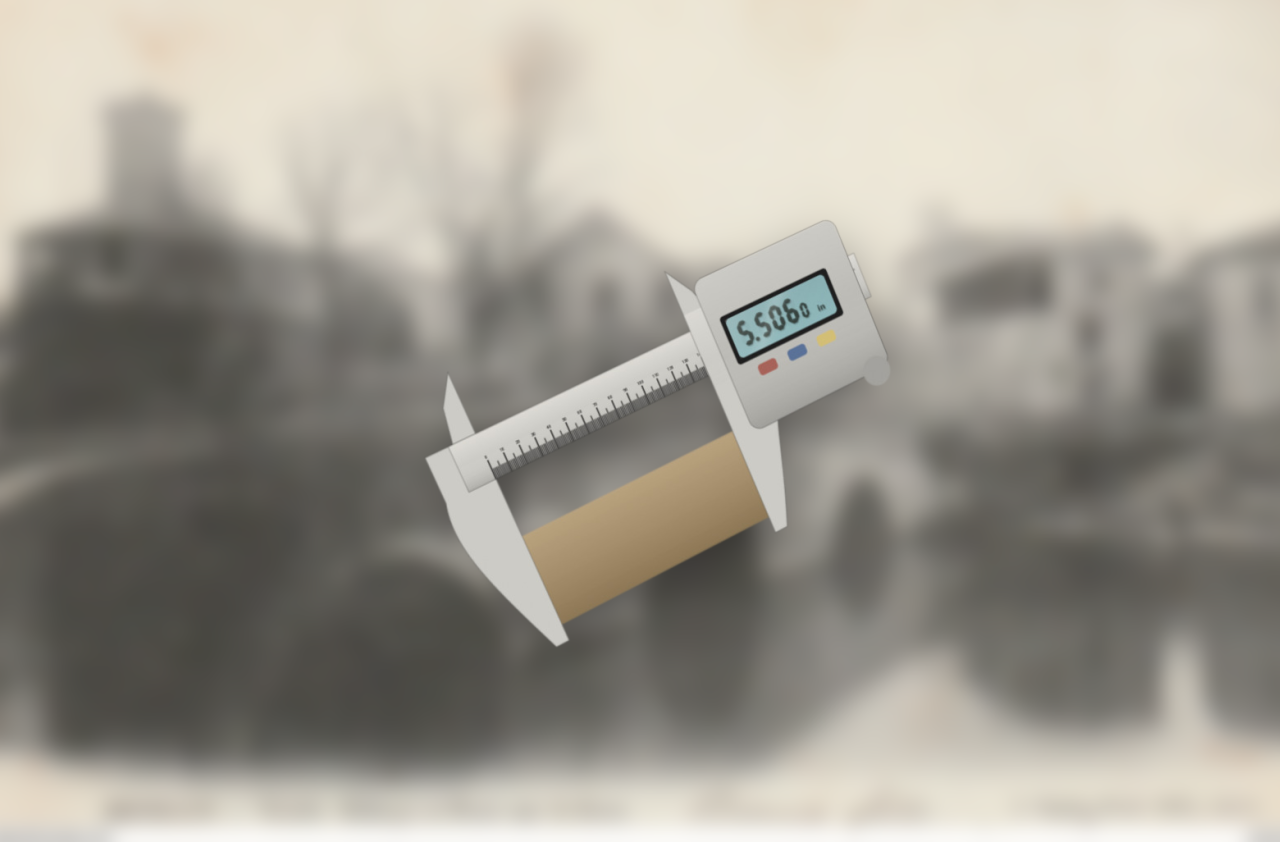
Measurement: 5.5060 in
